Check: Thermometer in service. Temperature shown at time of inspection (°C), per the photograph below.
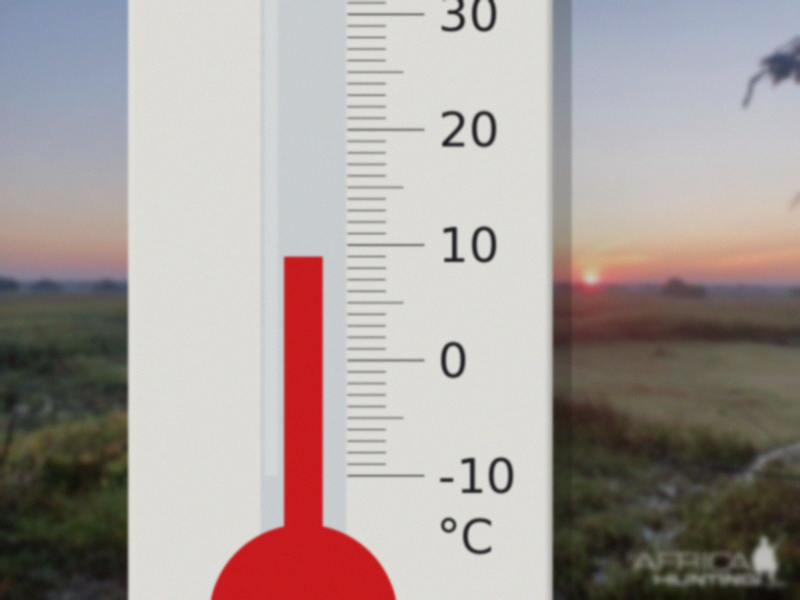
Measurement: 9 °C
